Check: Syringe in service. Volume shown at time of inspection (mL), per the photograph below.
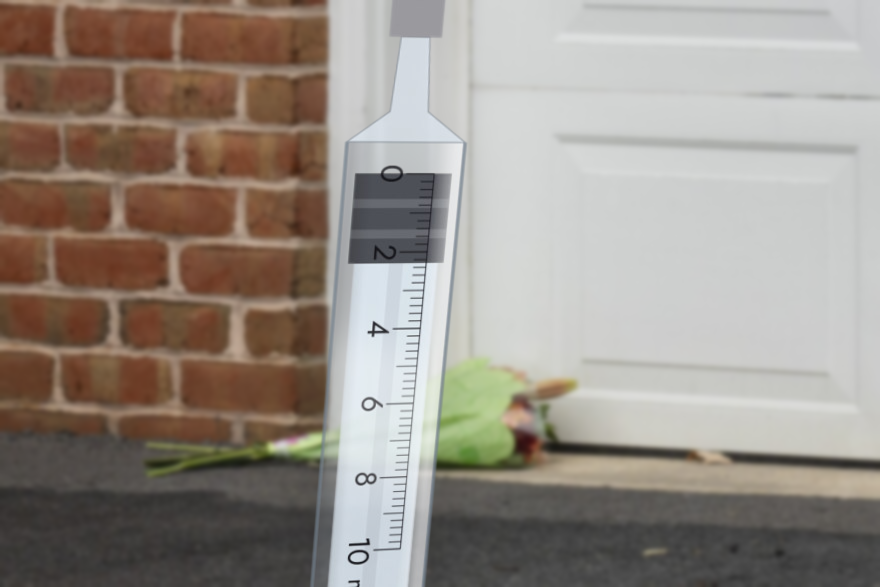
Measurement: 0 mL
